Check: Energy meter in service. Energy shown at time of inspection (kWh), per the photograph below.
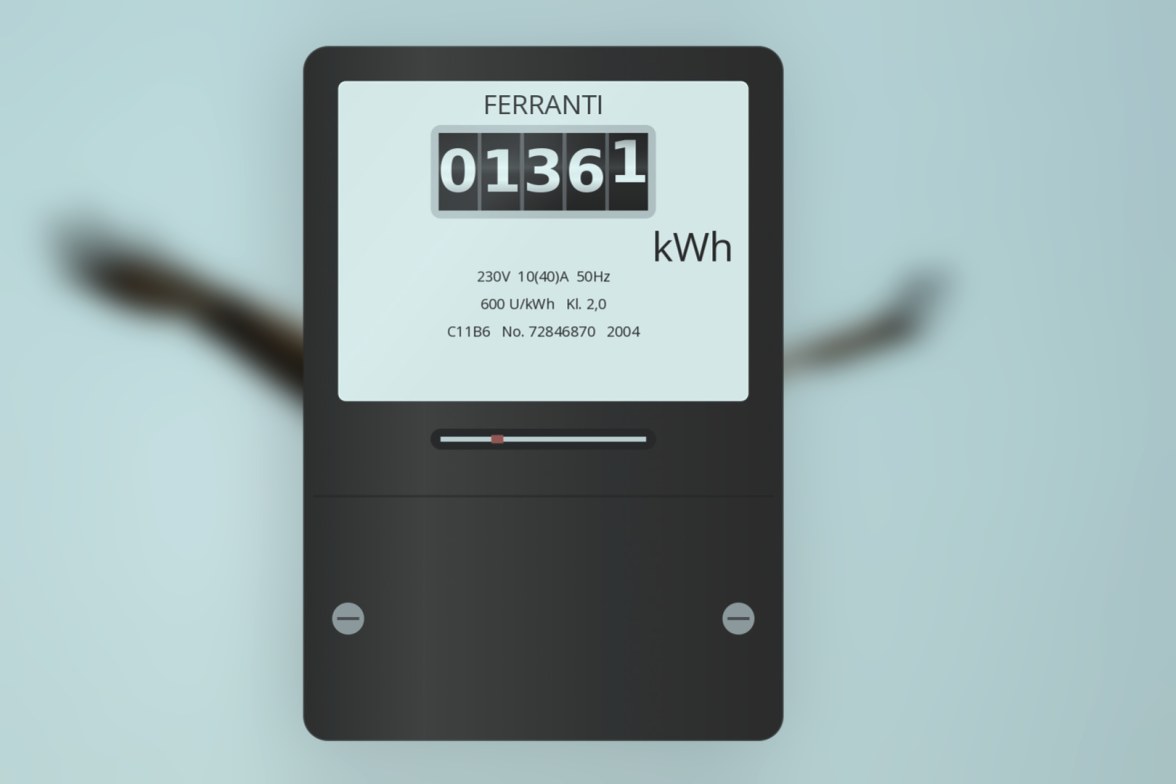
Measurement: 1361 kWh
